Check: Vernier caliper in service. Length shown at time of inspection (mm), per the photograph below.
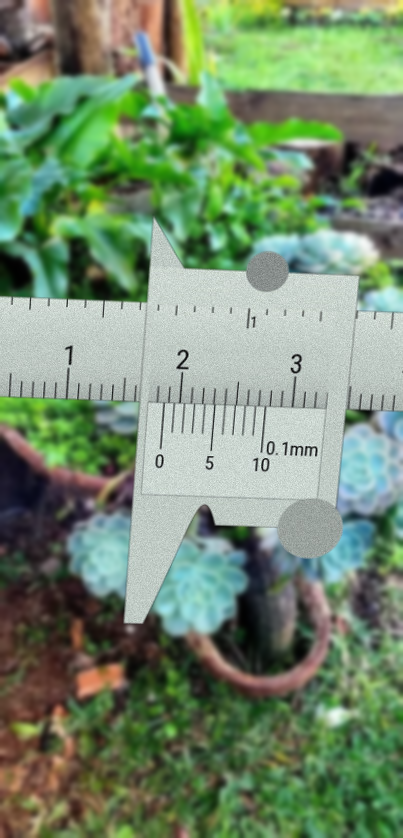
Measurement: 18.6 mm
